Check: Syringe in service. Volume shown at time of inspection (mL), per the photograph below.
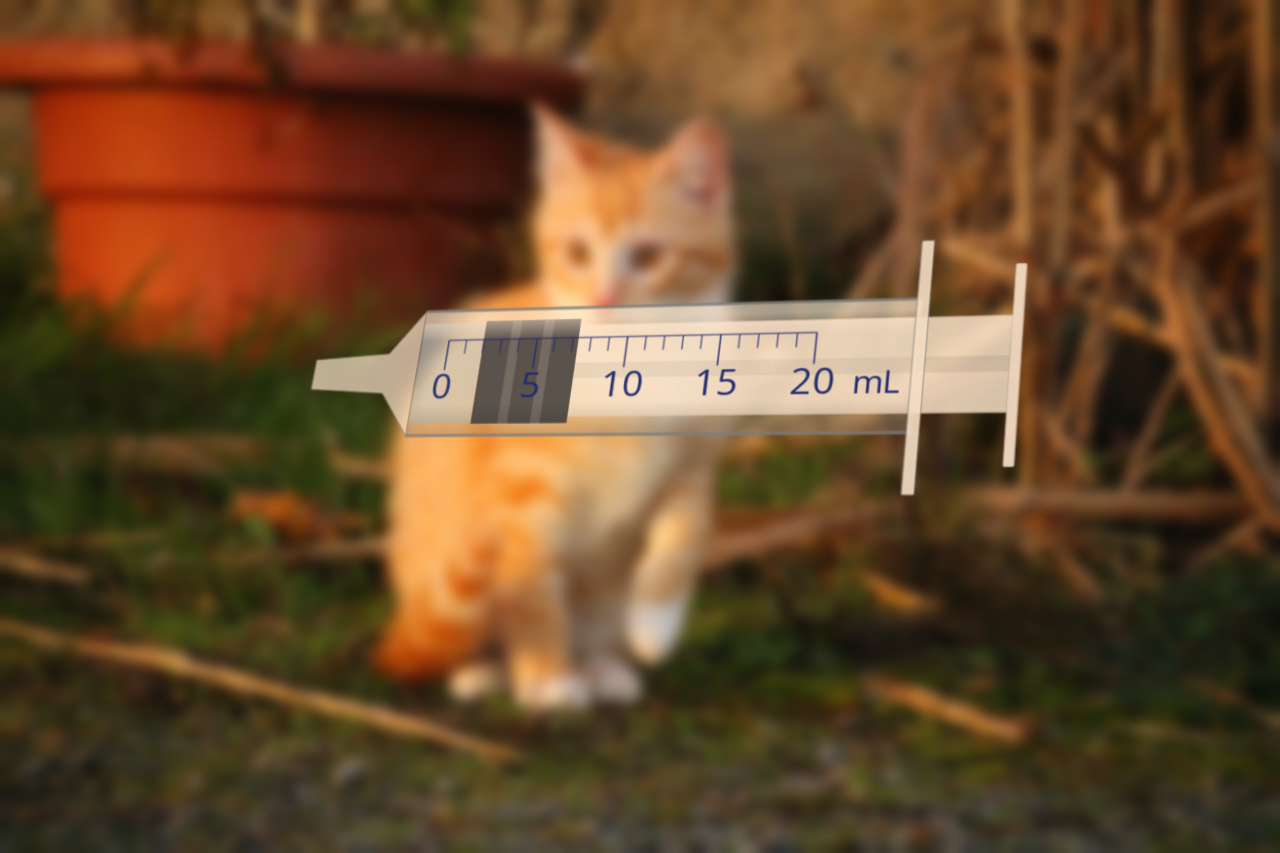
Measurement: 2 mL
